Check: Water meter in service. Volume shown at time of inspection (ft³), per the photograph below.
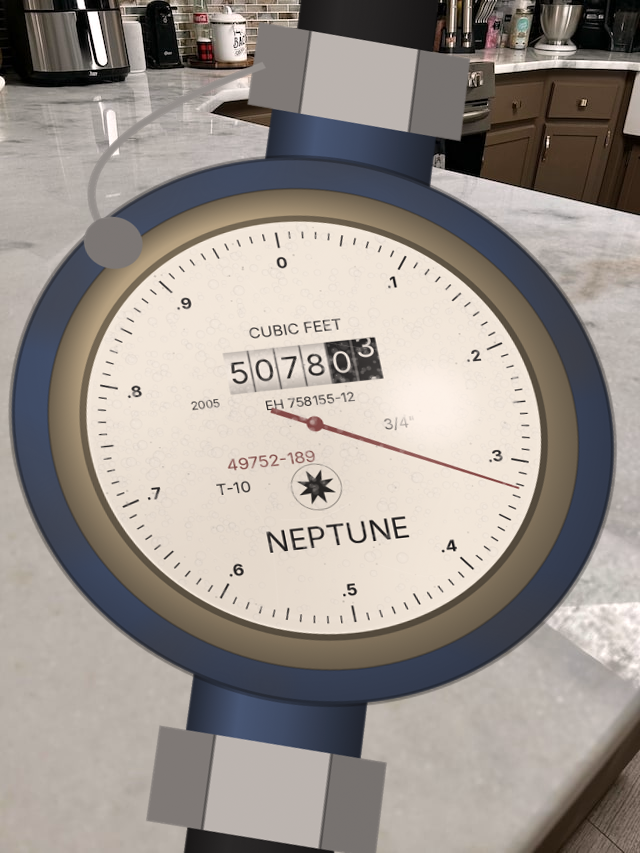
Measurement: 507803.32 ft³
